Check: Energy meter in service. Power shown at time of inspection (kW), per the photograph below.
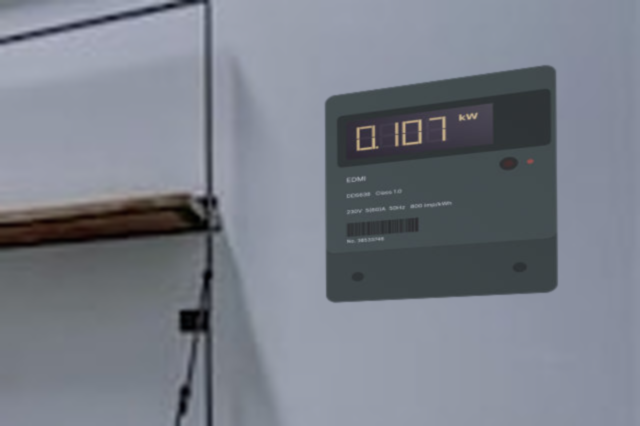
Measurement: 0.107 kW
